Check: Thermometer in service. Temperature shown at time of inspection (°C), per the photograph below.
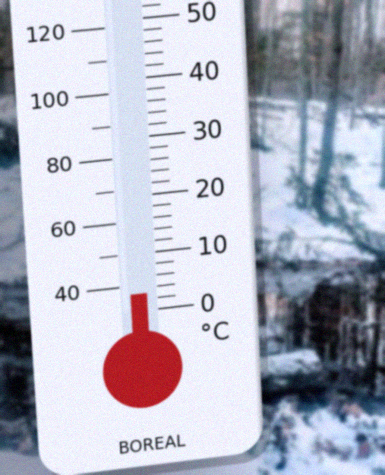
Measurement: 3 °C
